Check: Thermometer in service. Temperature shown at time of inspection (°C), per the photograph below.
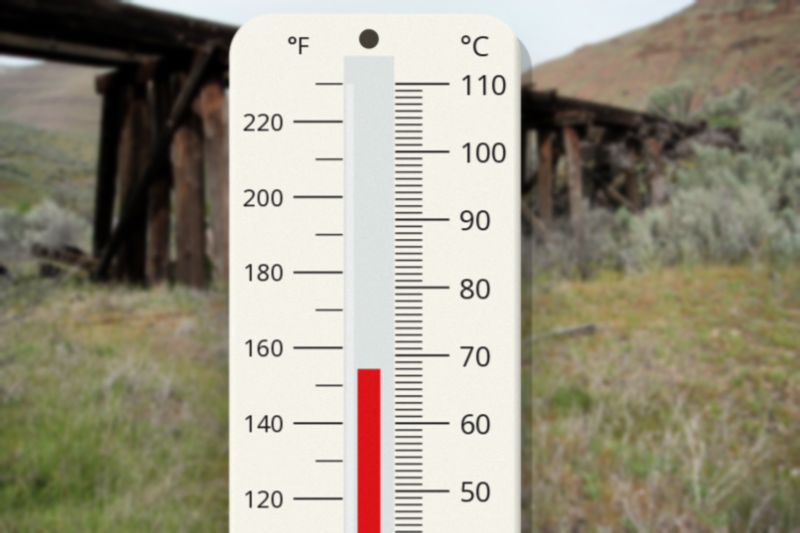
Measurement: 68 °C
